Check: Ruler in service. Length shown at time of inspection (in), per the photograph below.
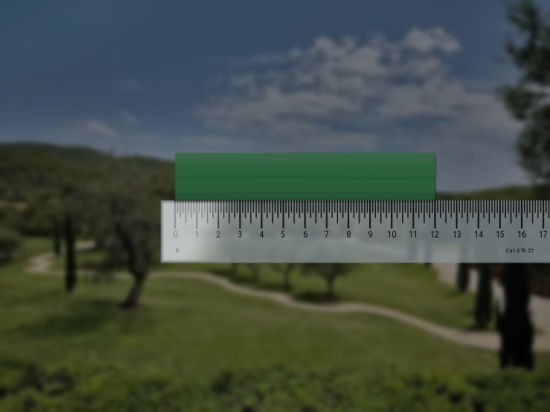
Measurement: 12 in
